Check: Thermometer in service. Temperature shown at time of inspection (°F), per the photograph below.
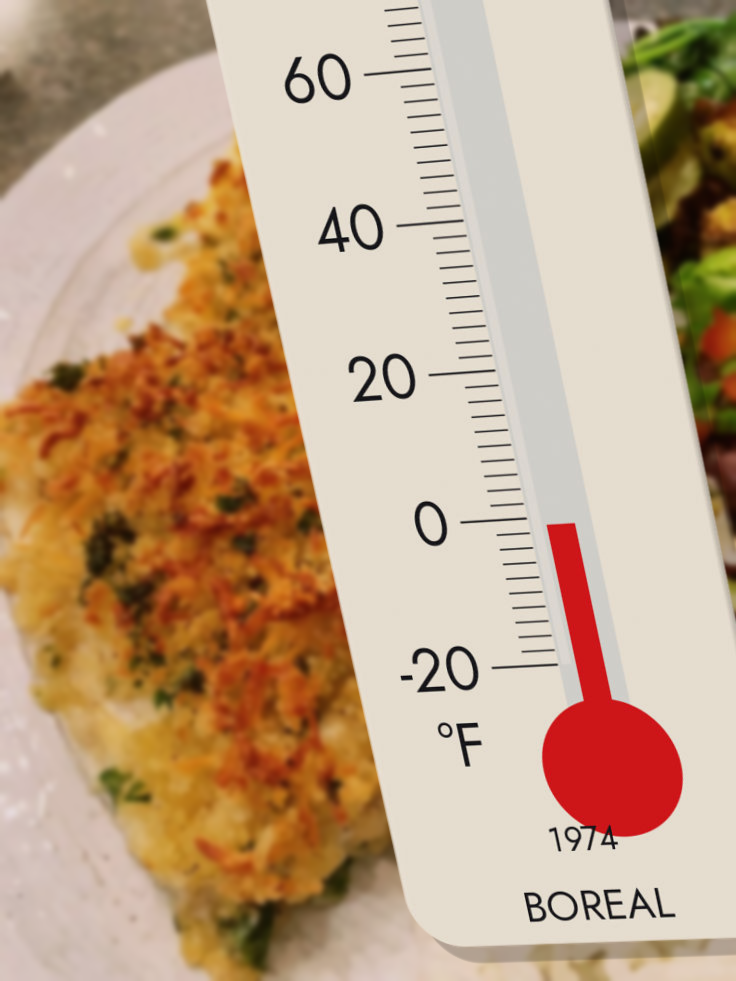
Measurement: -1 °F
